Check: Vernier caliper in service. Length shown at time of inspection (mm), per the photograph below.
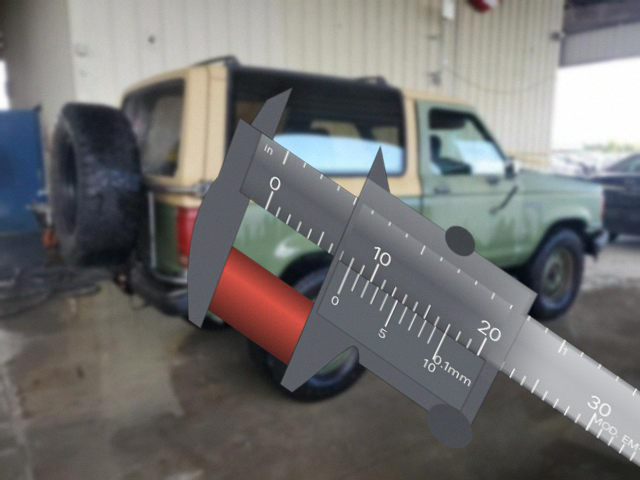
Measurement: 8.0 mm
